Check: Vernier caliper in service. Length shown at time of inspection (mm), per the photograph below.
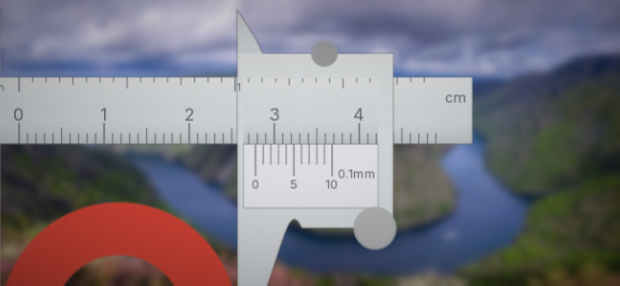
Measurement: 27.8 mm
